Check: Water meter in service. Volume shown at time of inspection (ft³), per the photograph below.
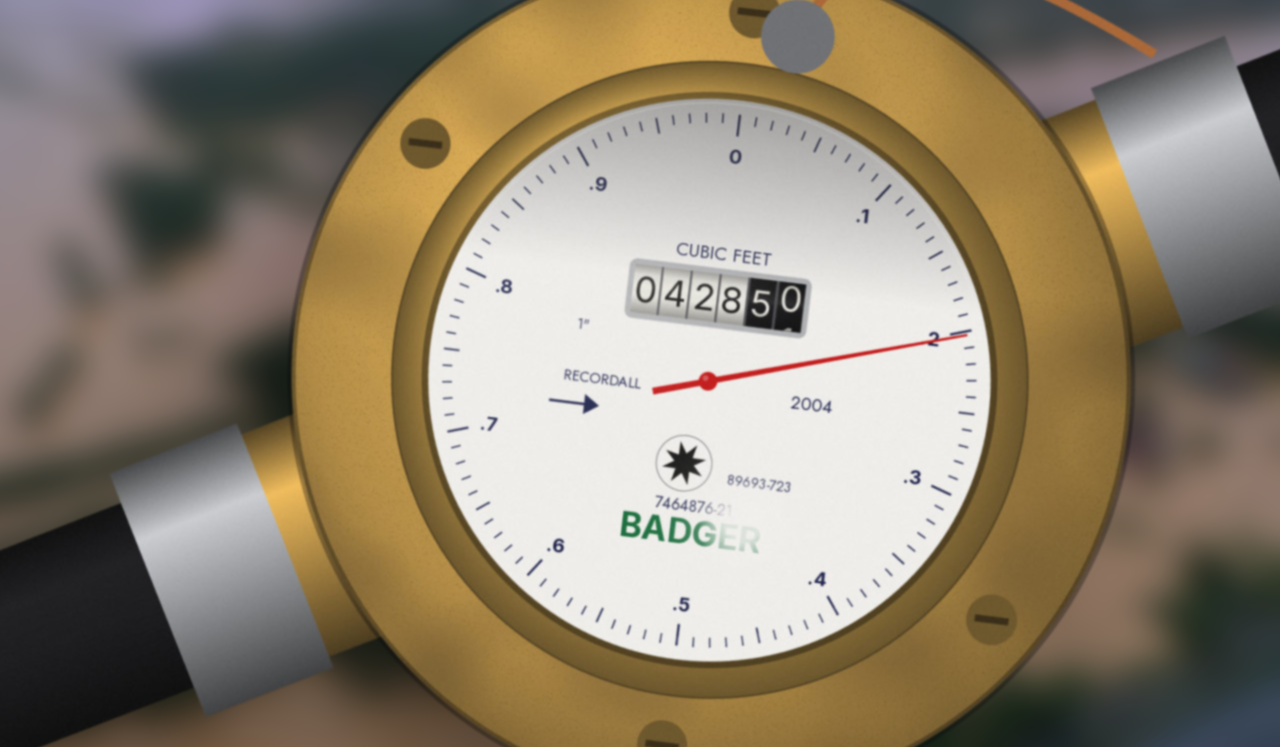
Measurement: 42850.20 ft³
